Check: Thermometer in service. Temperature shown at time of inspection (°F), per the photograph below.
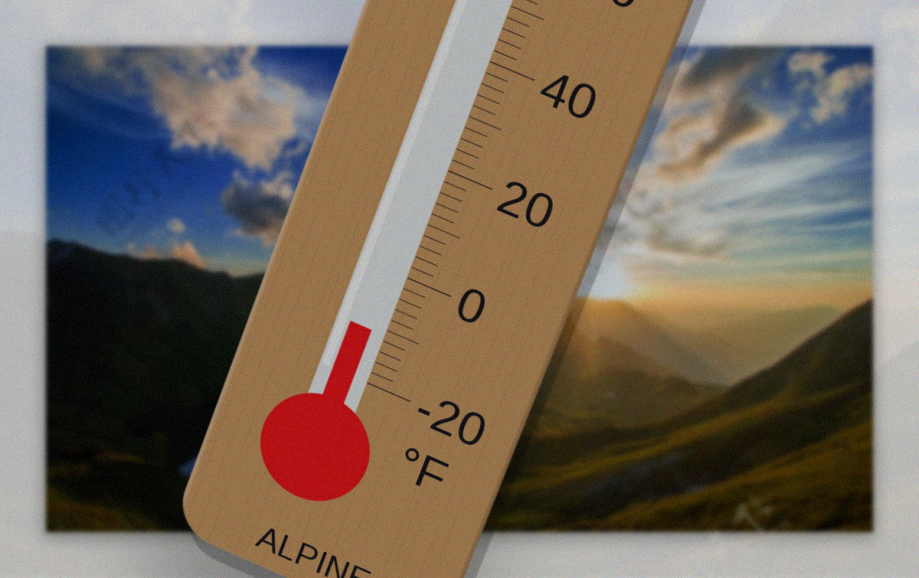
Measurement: -11 °F
